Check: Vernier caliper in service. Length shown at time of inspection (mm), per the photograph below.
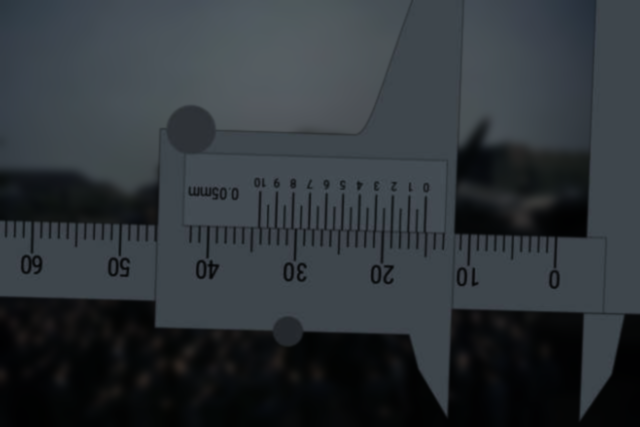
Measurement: 15.2 mm
